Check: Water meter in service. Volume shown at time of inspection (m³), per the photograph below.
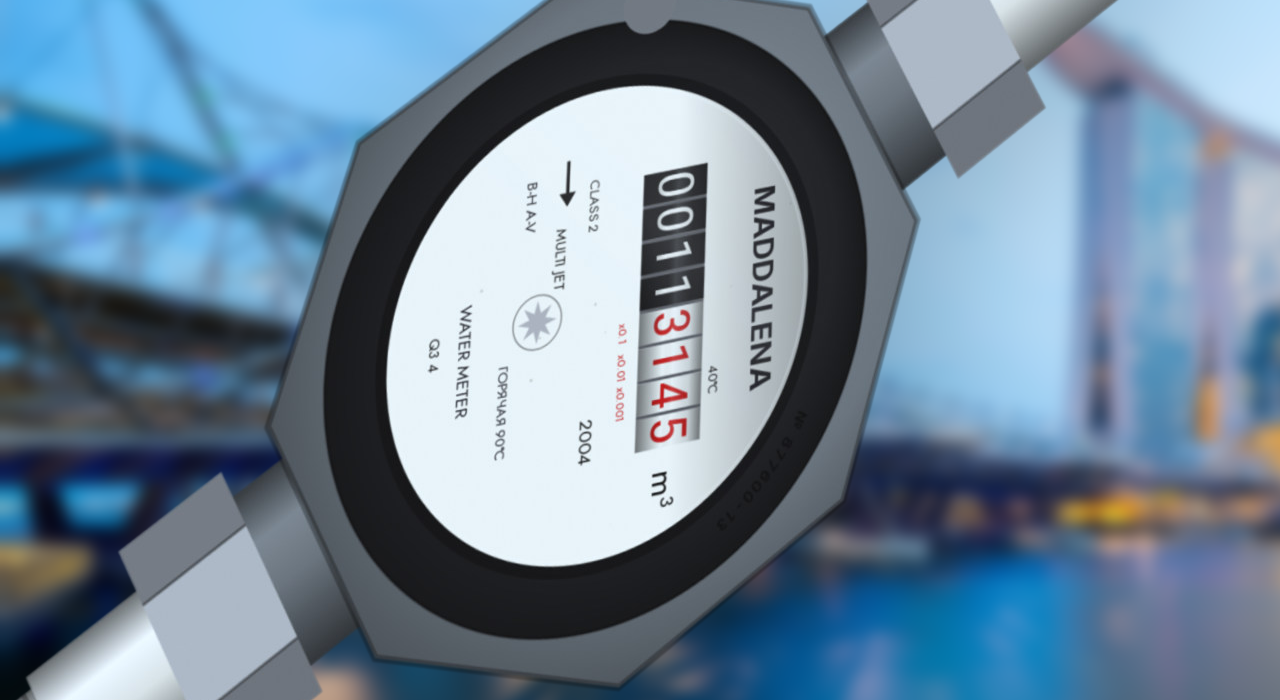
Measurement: 11.3145 m³
